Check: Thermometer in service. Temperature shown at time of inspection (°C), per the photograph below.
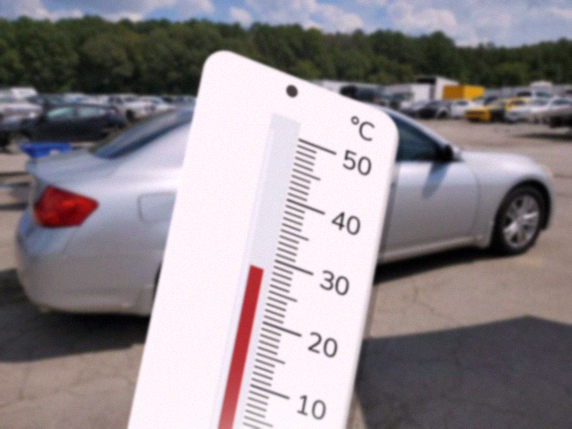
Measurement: 28 °C
